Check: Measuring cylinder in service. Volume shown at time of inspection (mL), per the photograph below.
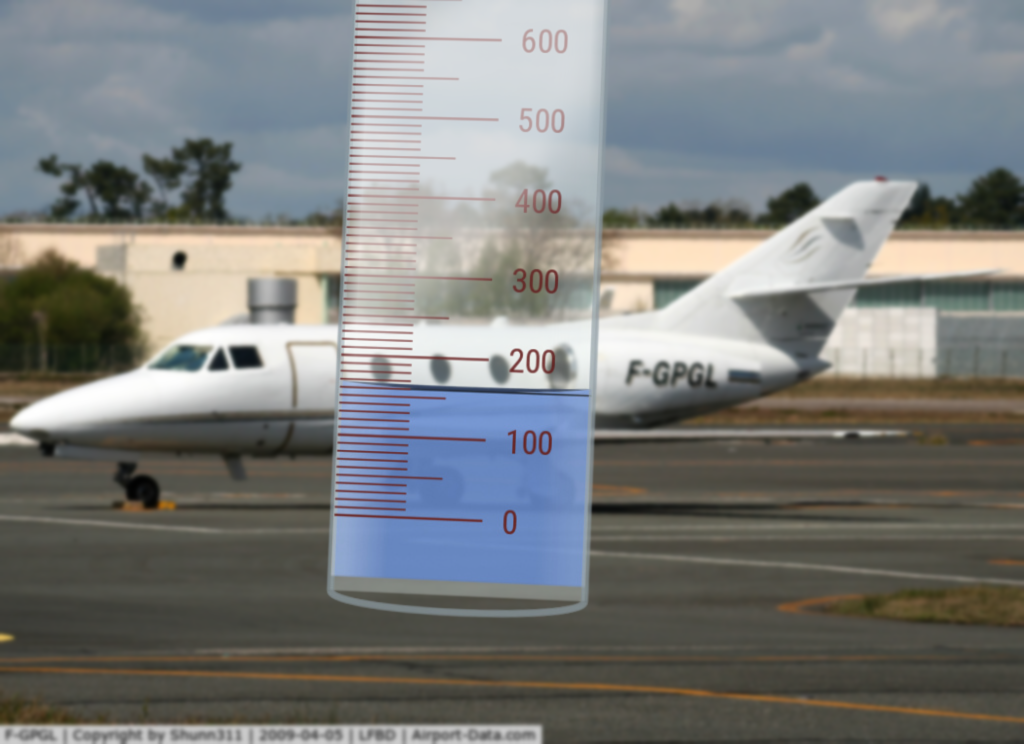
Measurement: 160 mL
